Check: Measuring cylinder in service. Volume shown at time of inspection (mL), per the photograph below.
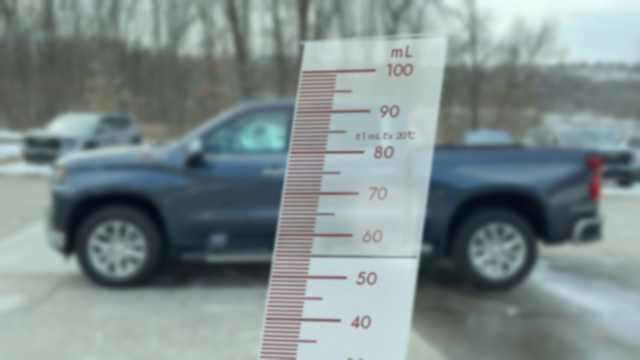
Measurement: 55 mL
